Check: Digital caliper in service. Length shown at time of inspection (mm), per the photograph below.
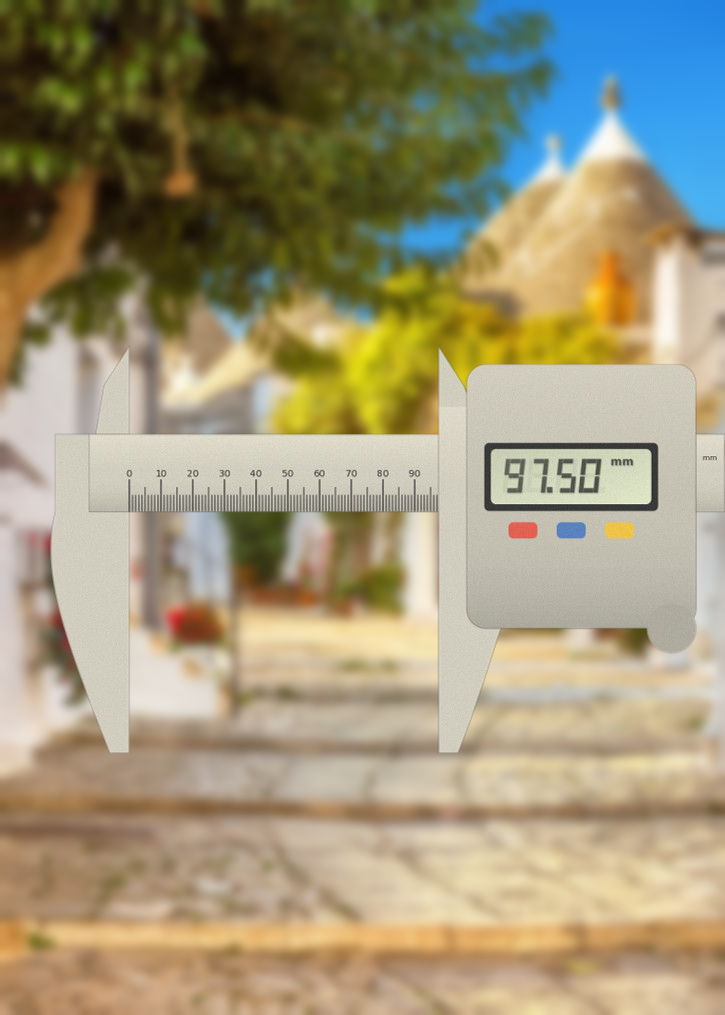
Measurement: 97.50 mm
